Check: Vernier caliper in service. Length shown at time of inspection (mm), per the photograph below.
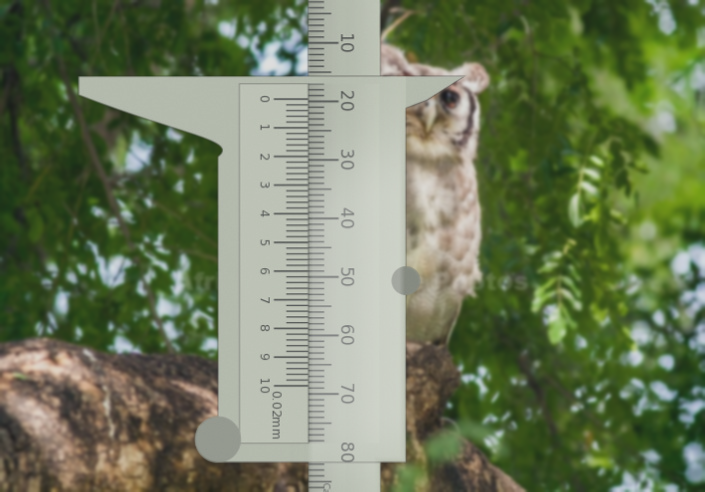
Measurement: 19.6 mm
